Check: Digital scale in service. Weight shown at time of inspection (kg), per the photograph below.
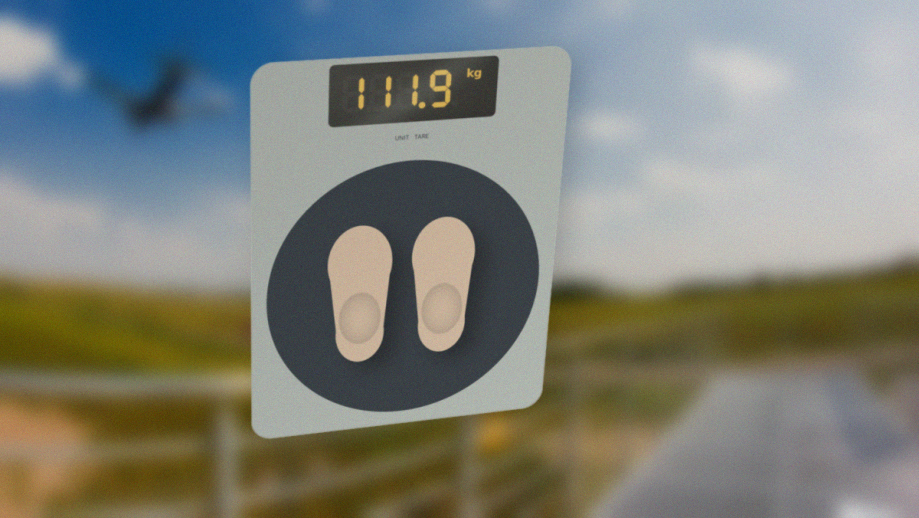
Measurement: 111.9 kg
